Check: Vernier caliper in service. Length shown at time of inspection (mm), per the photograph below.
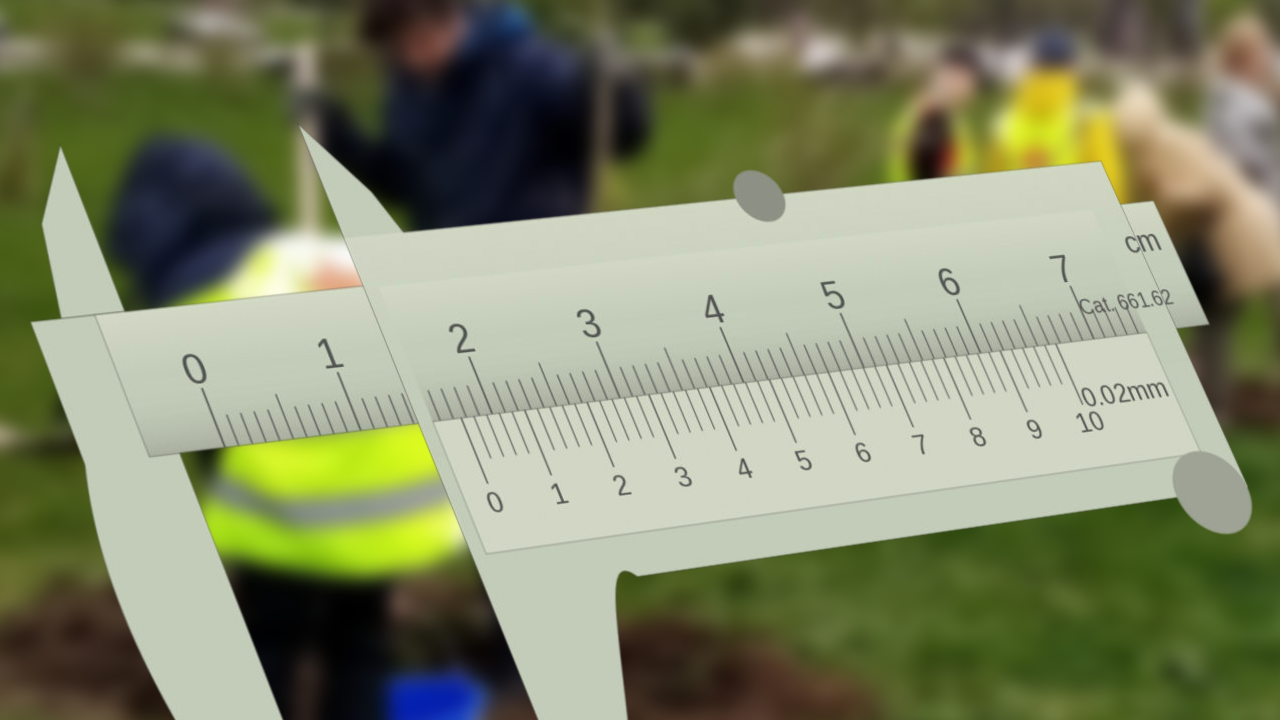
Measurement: 17.6 mm
